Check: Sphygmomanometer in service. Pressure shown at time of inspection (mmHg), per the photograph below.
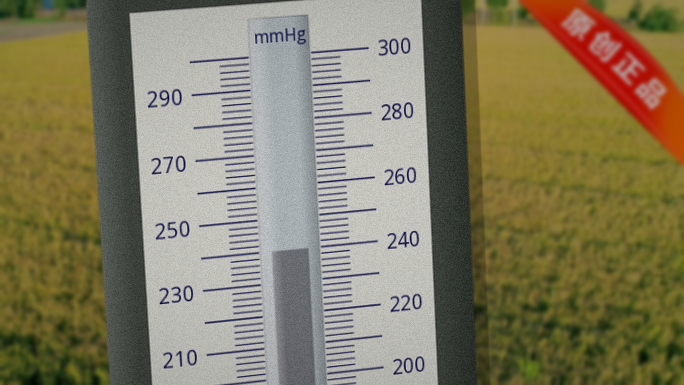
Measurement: 240 mmHg
